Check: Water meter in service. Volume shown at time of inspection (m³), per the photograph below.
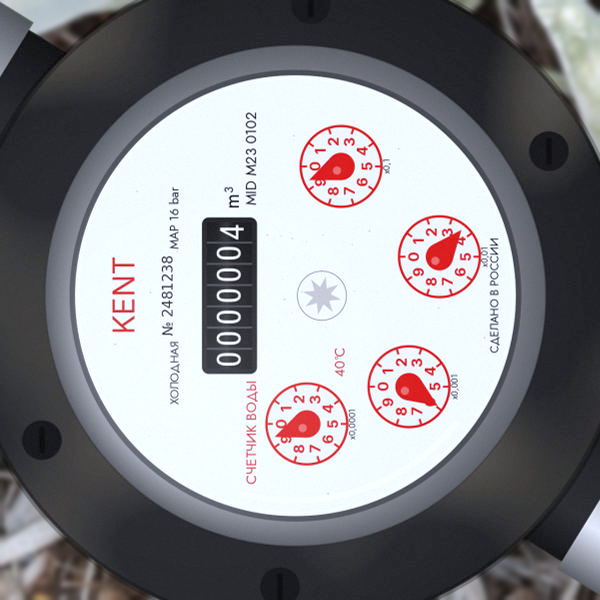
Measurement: 3.9359 m³
